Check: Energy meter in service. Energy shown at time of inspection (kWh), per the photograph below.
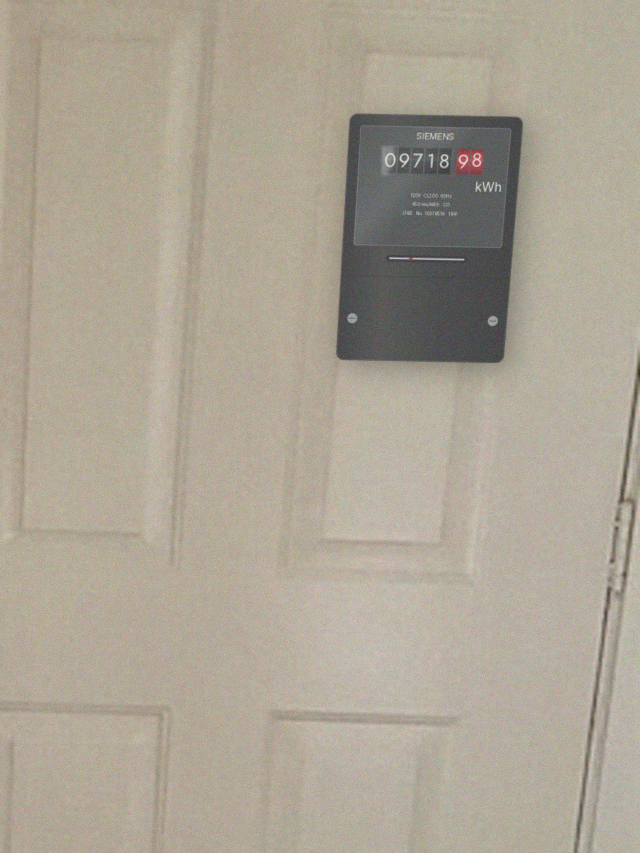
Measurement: 9718.98 kWh
